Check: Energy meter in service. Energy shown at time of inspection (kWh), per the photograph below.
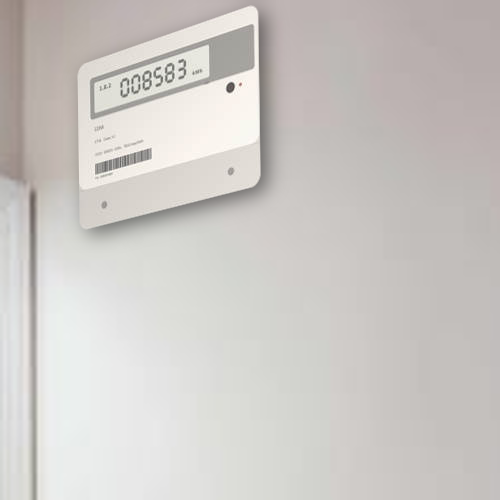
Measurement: 8583 kWh
